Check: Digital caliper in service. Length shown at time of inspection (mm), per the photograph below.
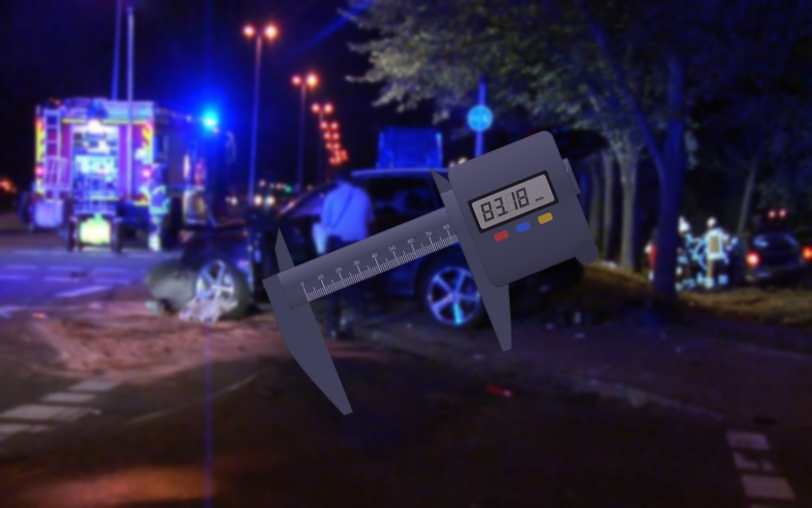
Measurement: 83.18 mm
